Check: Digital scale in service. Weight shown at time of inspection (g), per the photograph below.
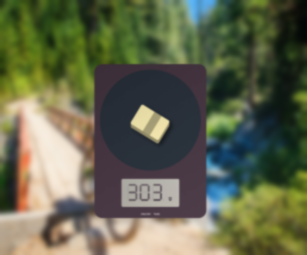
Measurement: 303 g
